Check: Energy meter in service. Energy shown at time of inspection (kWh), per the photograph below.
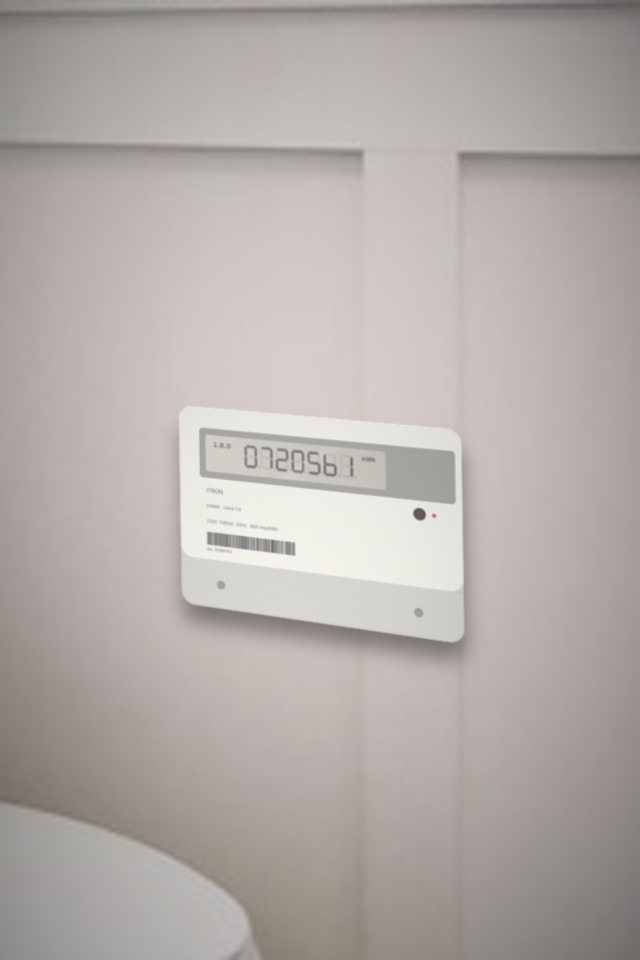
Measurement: 720561 kWh
